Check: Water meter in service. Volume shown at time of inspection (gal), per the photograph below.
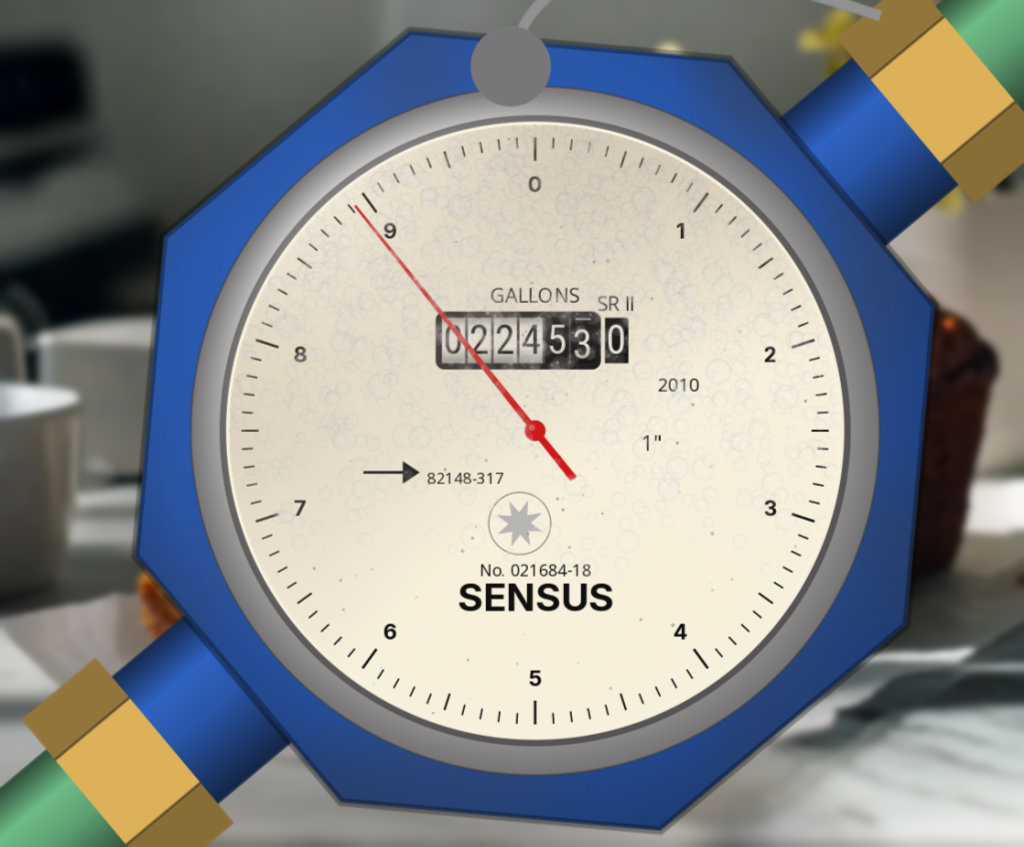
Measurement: 224528.9 gal
